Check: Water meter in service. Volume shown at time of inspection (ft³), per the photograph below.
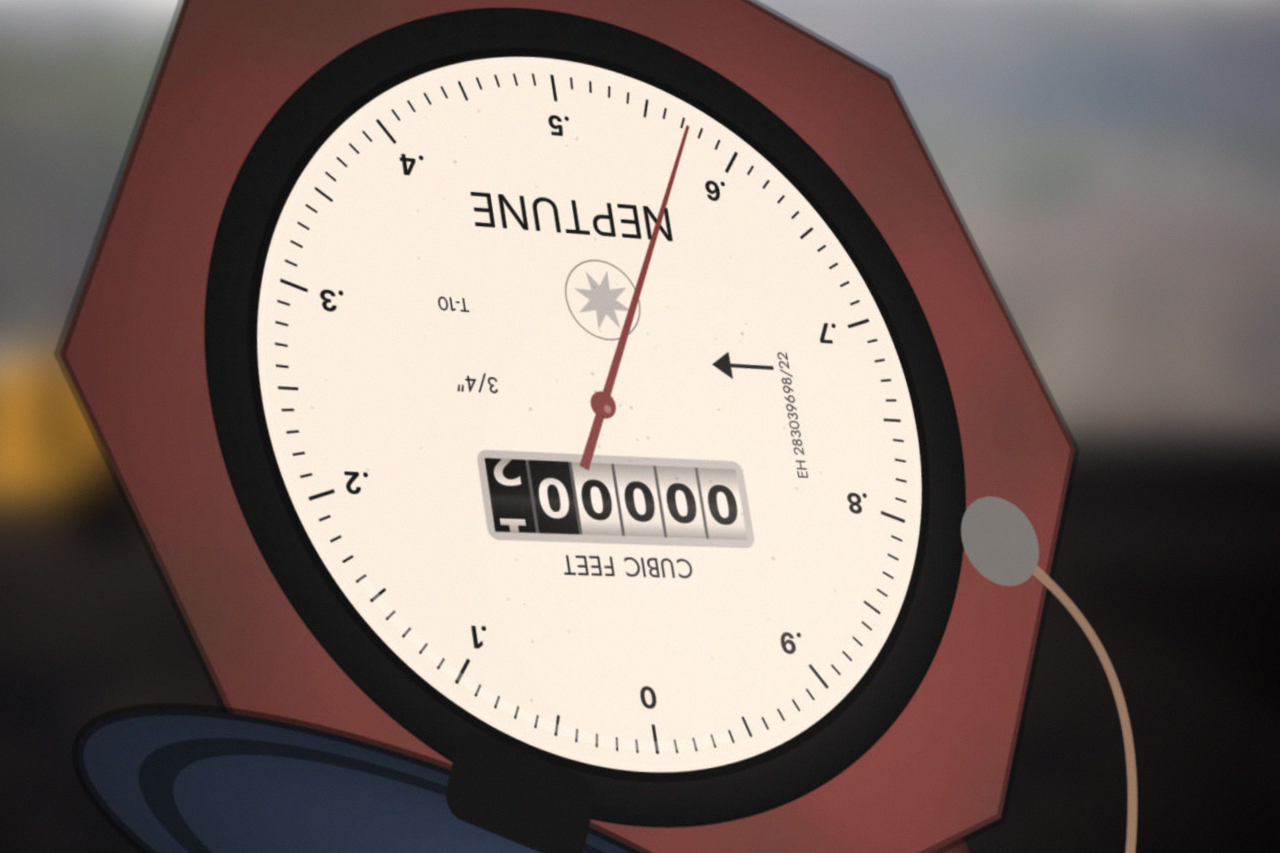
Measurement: 1.57 ft³
